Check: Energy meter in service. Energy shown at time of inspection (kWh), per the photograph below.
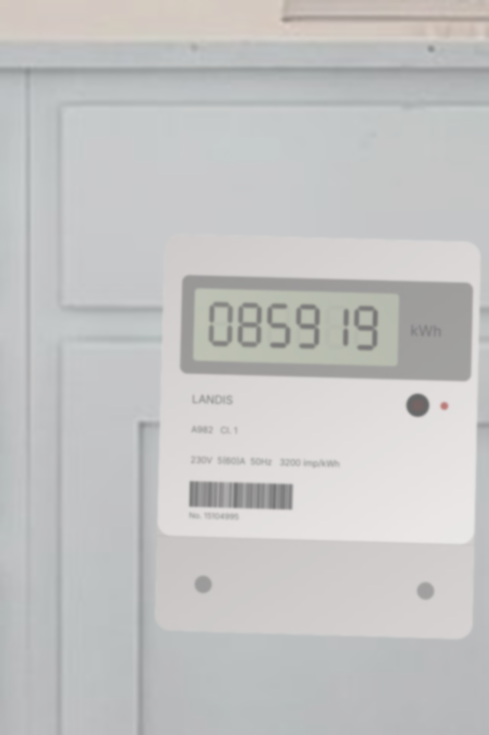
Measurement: 85919 kWh
